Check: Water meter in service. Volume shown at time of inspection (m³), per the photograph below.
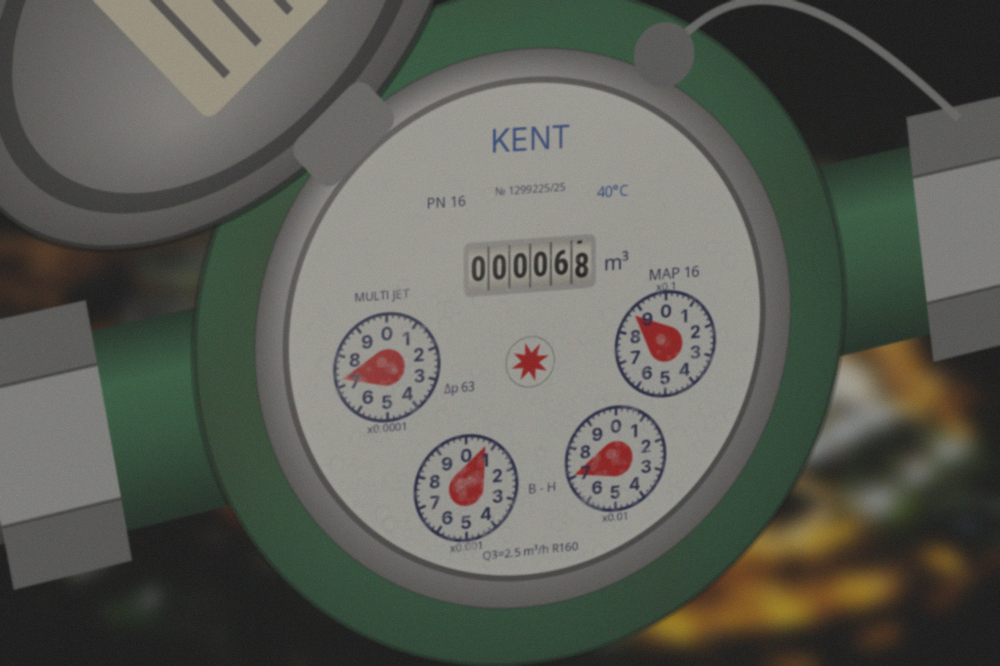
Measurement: 67.8707 m³
